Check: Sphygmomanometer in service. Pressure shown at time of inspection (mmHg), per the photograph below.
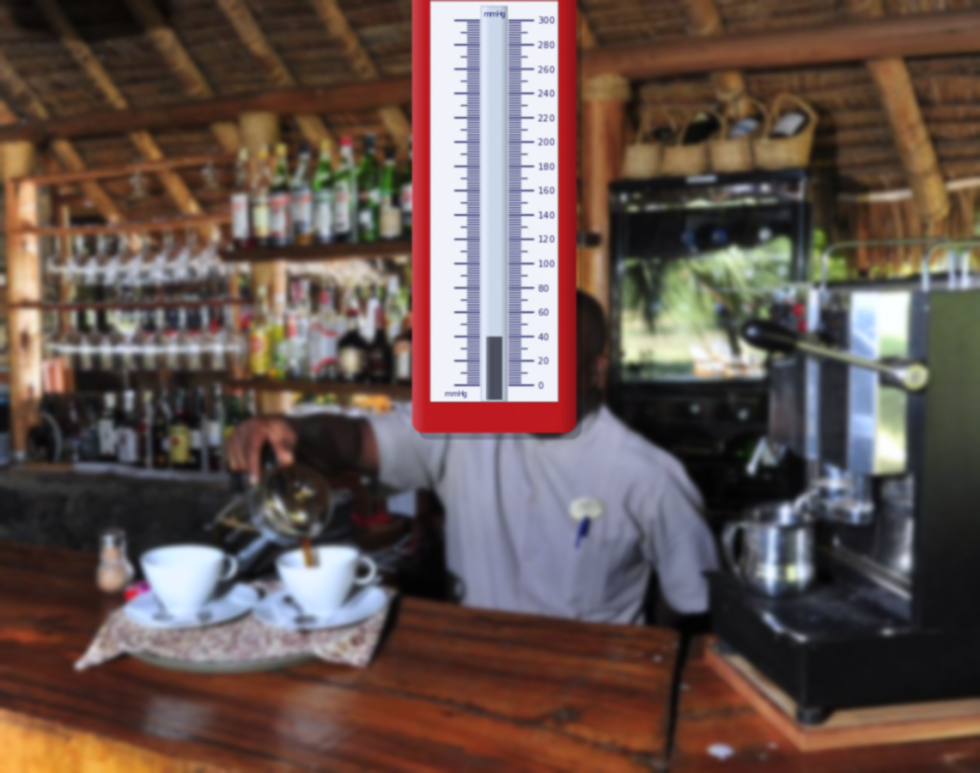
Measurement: 40 mmHg
